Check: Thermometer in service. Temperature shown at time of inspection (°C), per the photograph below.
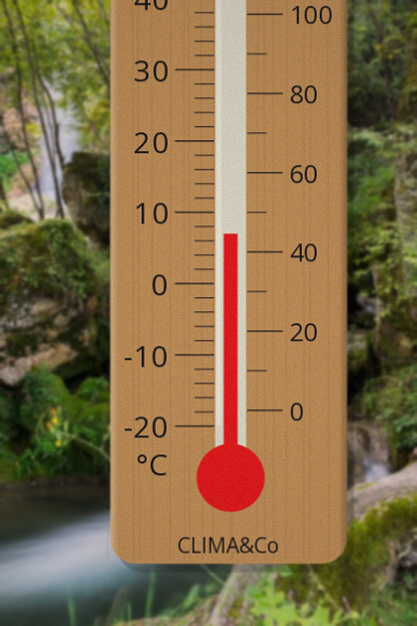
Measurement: 7 °C
